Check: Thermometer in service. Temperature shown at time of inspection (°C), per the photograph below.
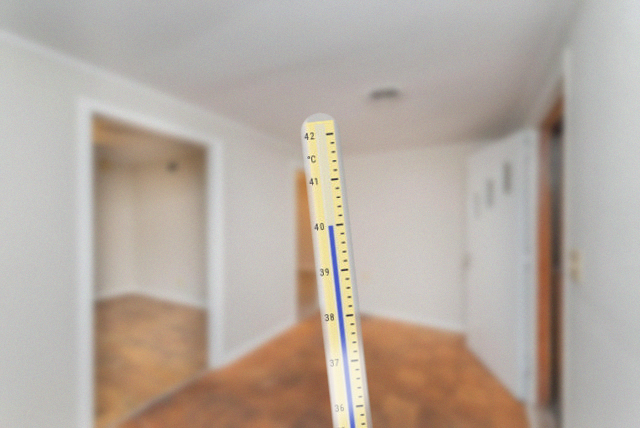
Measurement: 40 °C
